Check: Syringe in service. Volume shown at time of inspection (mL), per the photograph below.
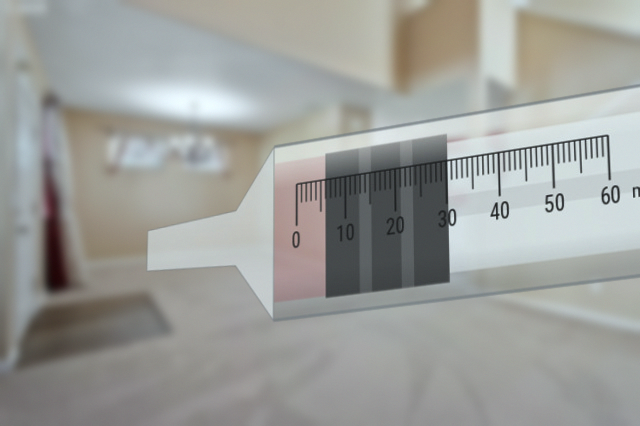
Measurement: 6 mL
